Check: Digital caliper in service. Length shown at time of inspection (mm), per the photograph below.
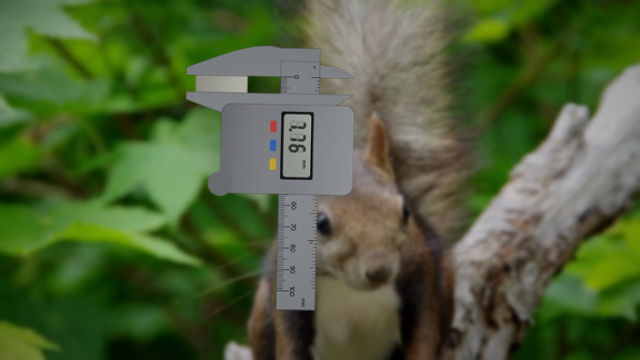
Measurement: 7.76 mm
